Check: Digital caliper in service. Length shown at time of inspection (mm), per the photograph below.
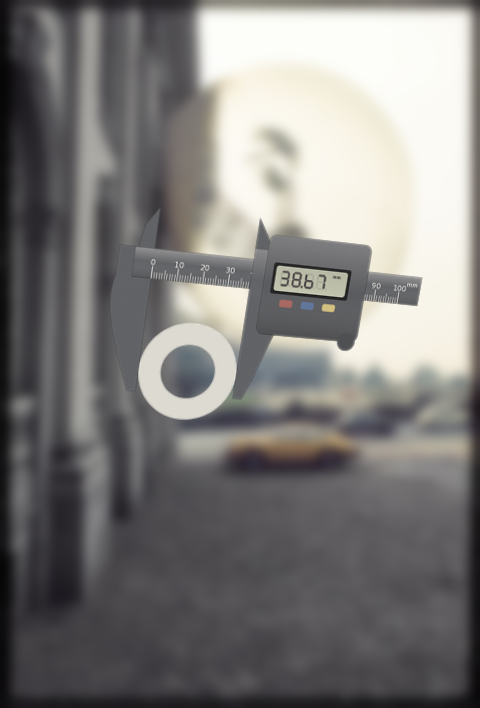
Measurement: 38.67 mm
